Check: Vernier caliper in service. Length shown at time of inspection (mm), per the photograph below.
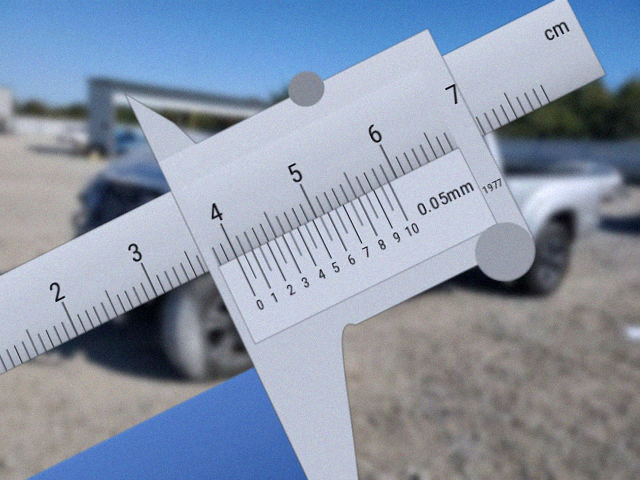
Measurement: 40.0 mm
